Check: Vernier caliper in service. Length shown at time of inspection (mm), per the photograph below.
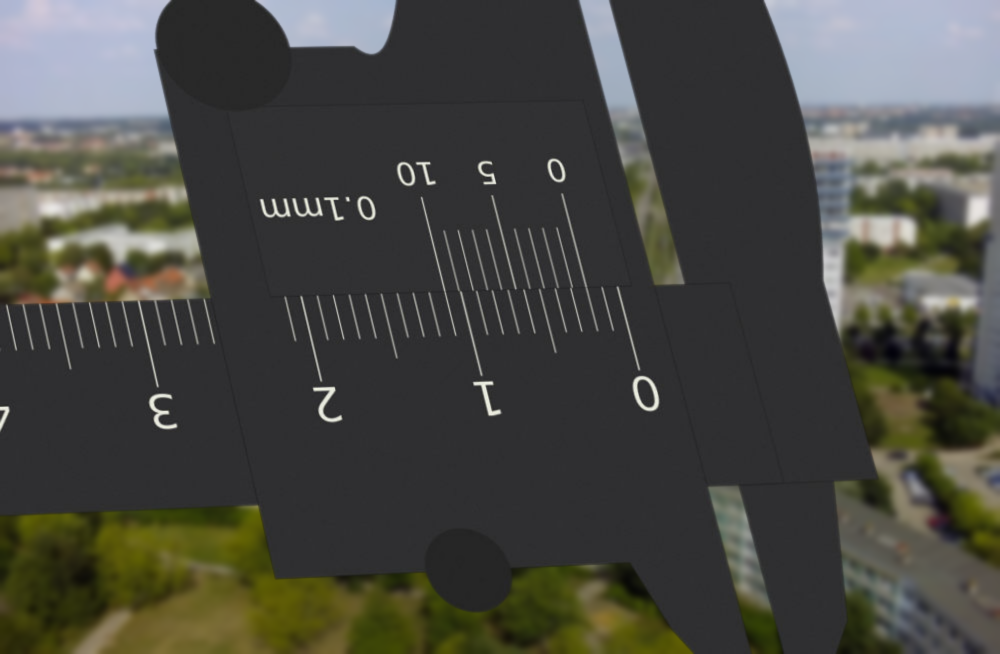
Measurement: 2.0 mm
